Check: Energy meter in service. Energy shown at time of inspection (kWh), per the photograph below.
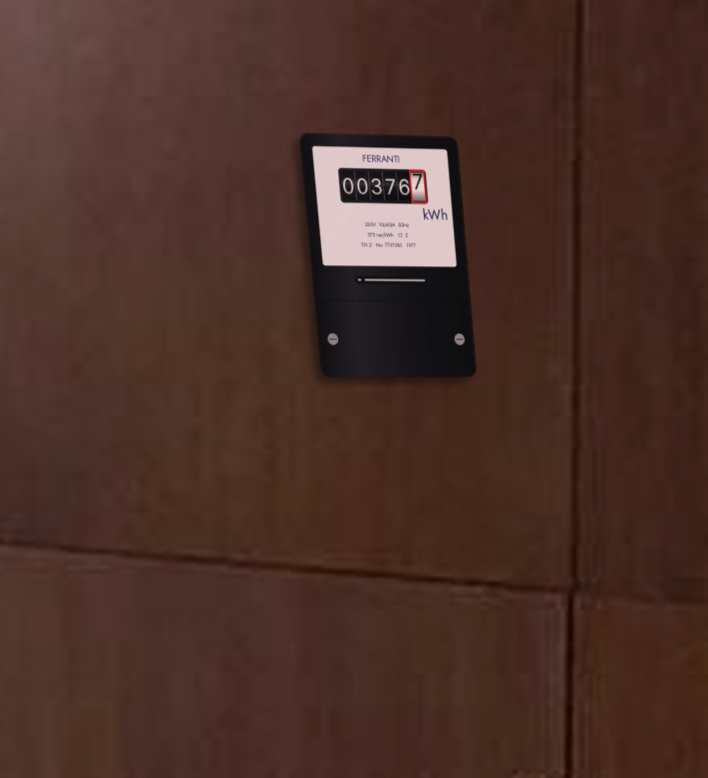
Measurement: 376.7 kWh
